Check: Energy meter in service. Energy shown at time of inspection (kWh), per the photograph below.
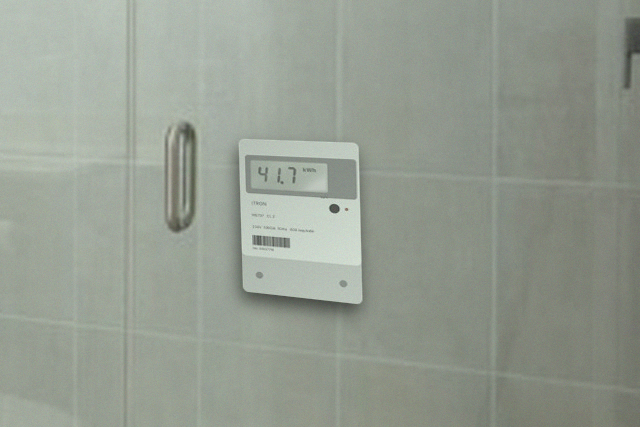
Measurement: 41.7 kWh
